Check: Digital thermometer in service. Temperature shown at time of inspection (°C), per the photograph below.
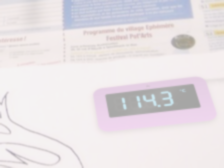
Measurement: 114.3 °C
